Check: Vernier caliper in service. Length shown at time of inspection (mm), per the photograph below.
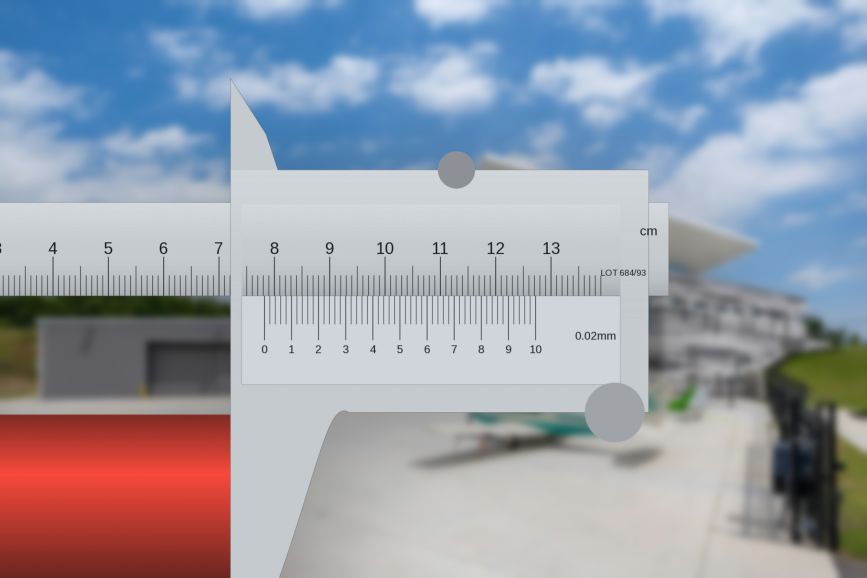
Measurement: 78.2 mm
